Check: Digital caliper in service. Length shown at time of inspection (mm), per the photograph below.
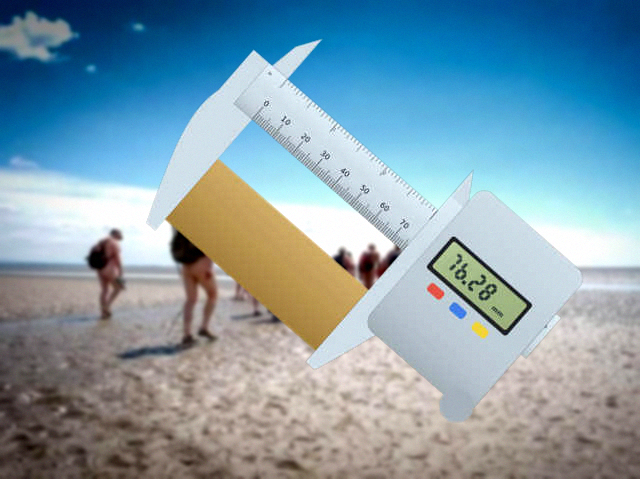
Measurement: 76.28 mm
